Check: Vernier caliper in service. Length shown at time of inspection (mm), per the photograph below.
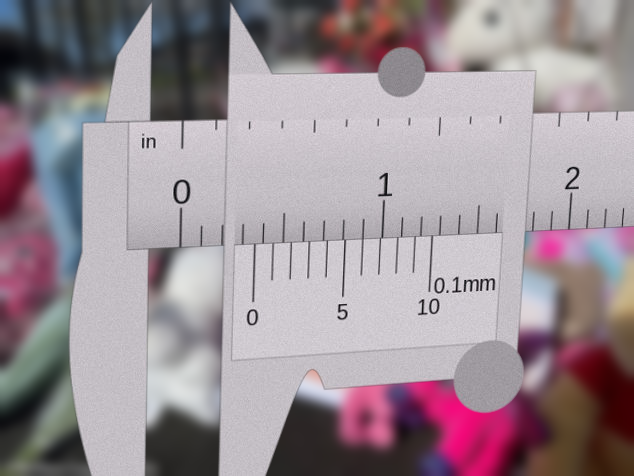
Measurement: 3.6 mm
